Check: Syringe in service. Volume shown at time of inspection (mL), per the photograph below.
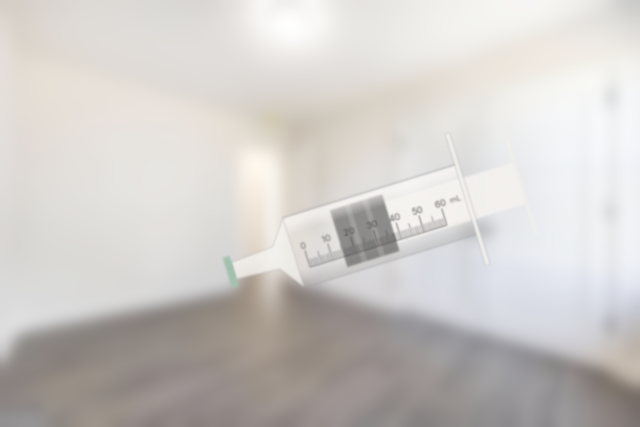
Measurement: 15 mL
